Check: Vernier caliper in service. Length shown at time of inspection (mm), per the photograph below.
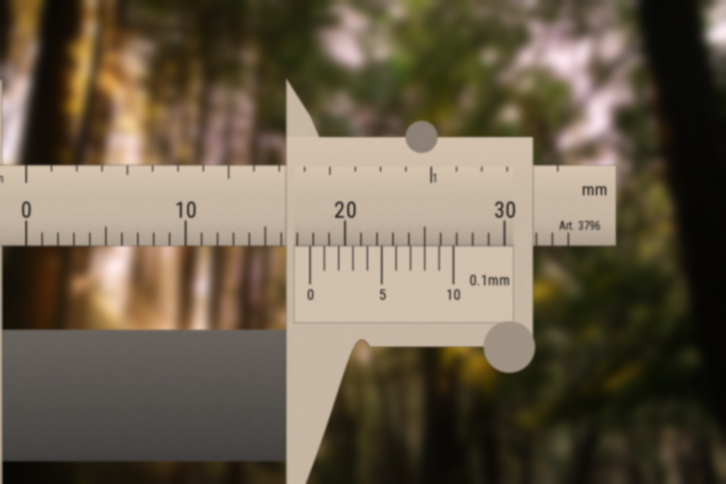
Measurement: 17.8 mm
